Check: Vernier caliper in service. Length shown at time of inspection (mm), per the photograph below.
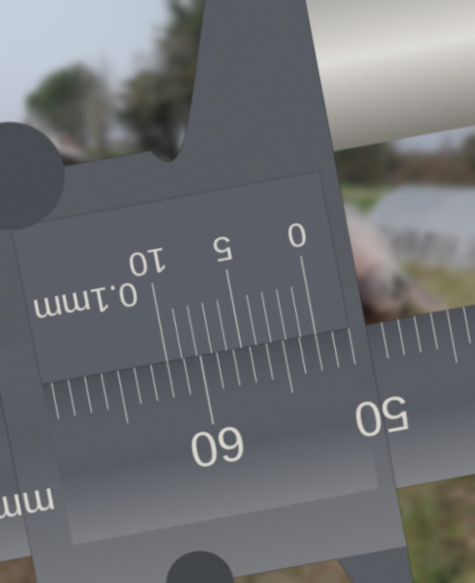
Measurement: 53.0 mm
